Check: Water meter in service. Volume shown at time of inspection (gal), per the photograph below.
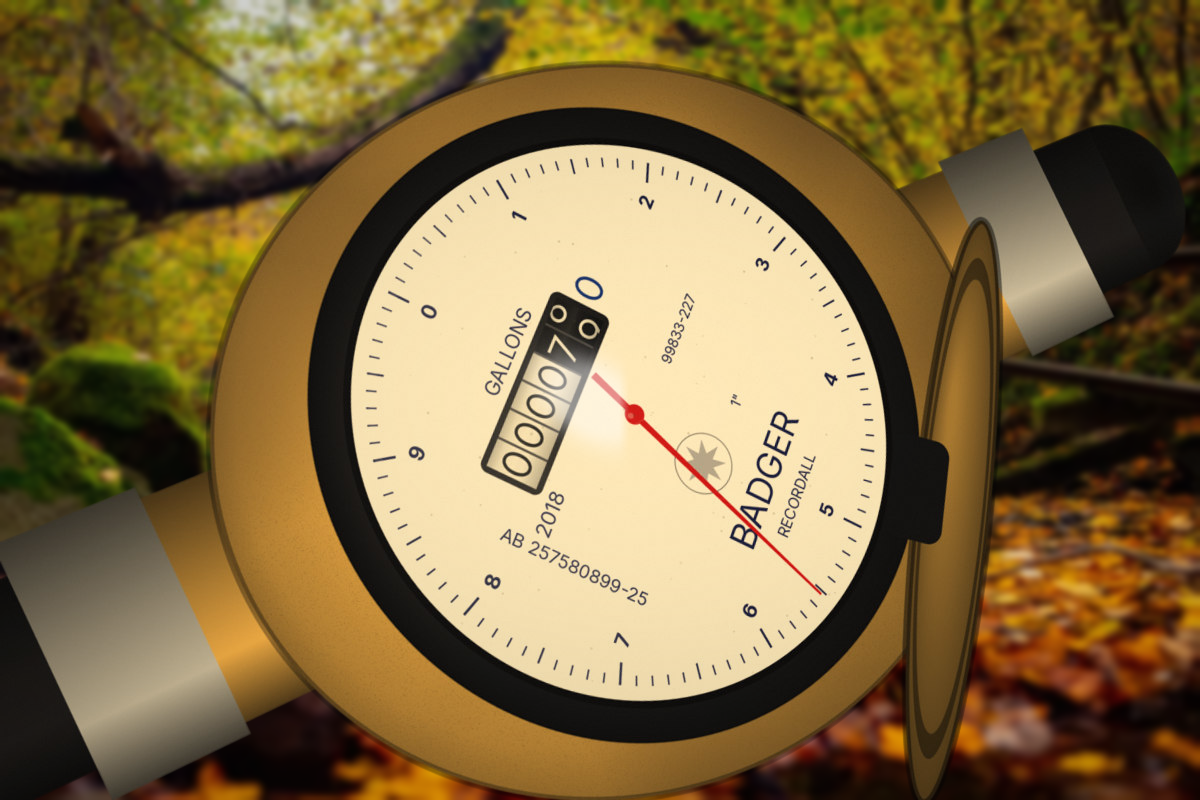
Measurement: 785.5 gal
